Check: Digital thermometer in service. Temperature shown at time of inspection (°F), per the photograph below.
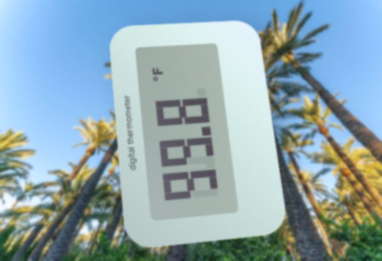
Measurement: 99.8 °F
